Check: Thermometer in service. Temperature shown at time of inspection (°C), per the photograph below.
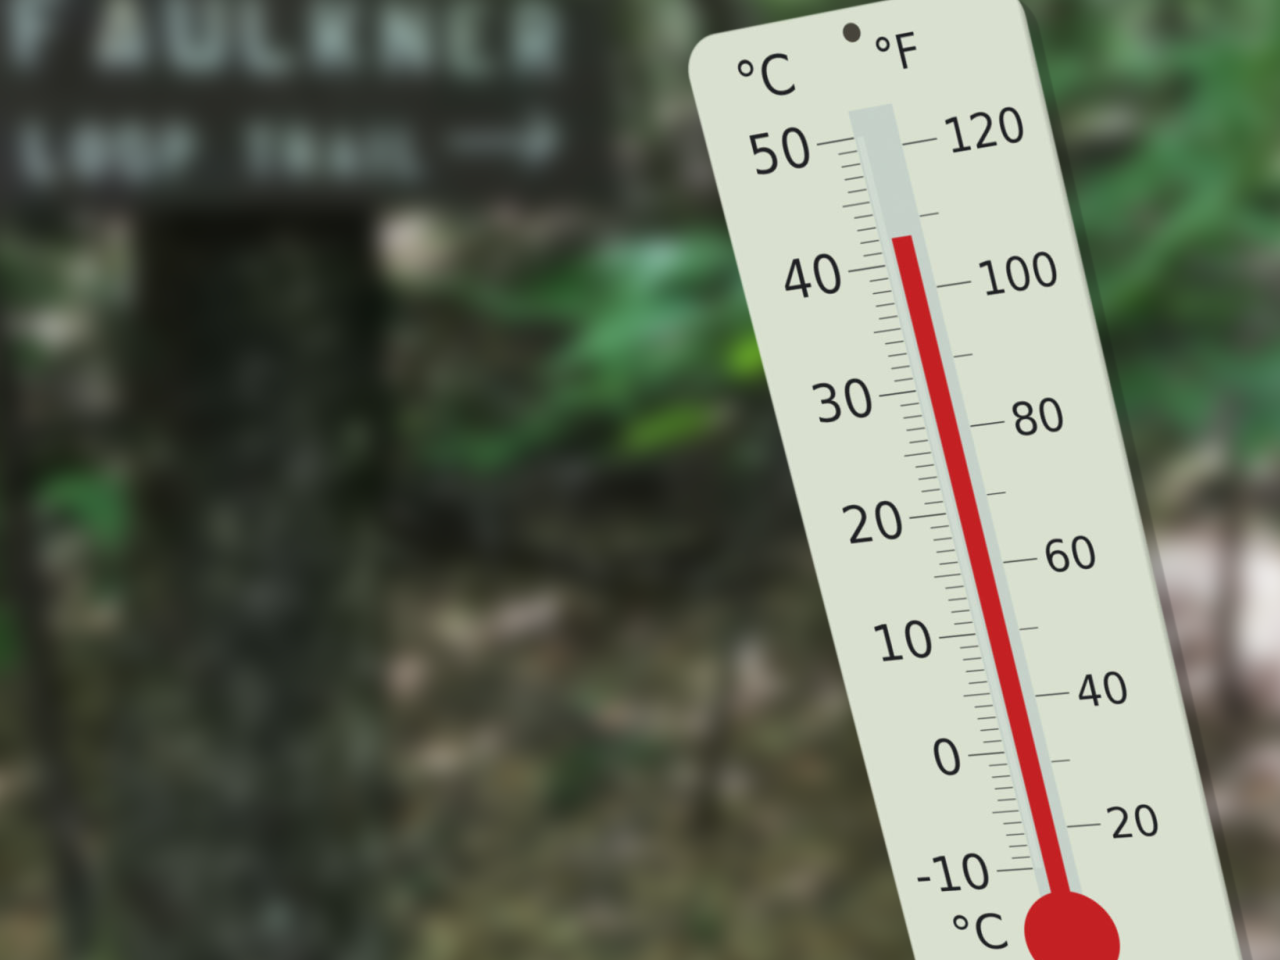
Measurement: 42 °C
